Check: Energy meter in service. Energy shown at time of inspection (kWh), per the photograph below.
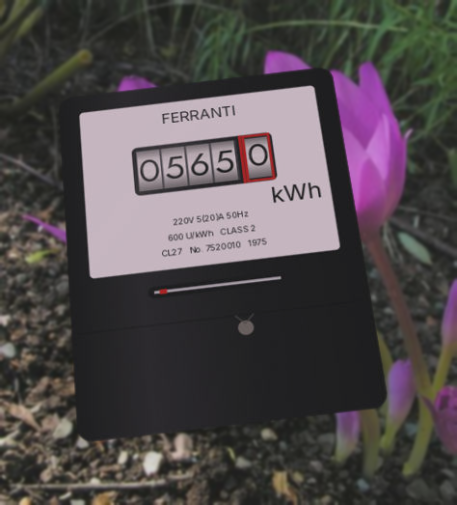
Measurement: 565.0 kWh
